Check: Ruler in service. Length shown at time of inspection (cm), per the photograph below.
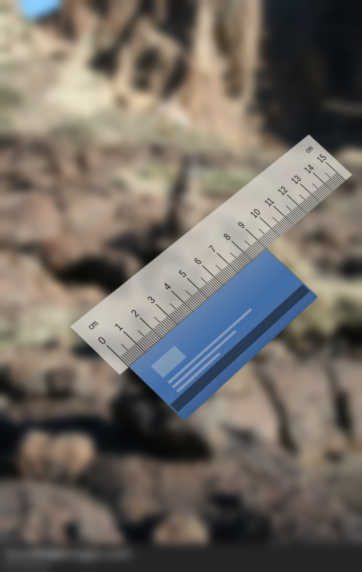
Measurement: 9 cm
